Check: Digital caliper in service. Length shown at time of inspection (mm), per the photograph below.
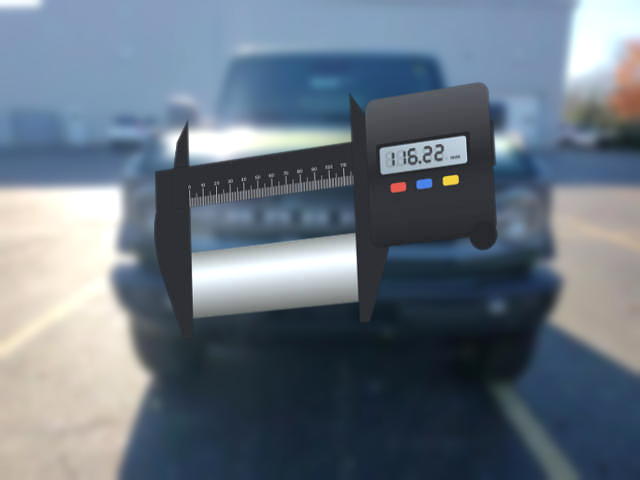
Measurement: 116.22 mm
